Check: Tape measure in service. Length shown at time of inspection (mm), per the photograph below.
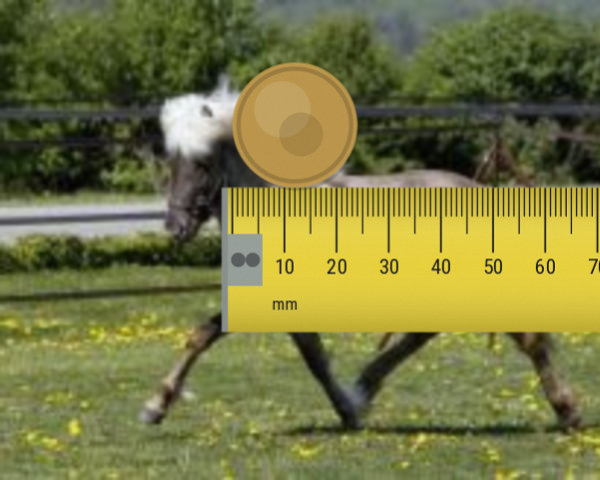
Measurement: 24 mm
